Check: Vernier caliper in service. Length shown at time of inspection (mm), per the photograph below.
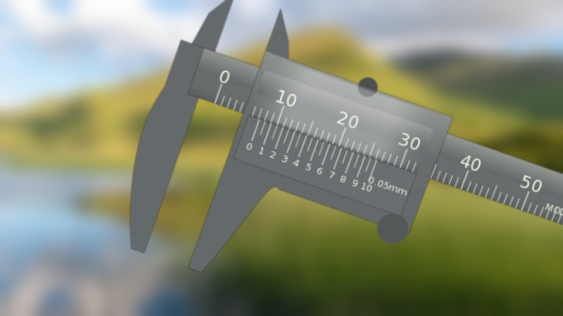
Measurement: 7.2 mm
